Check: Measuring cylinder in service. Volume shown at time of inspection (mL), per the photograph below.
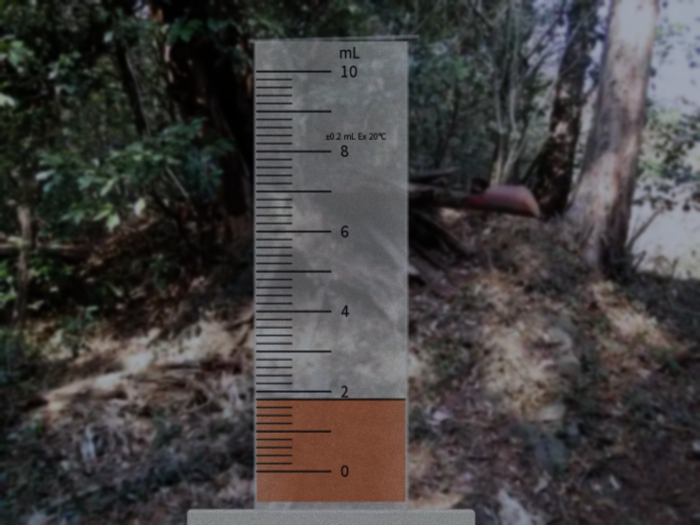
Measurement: 1.8 mL
